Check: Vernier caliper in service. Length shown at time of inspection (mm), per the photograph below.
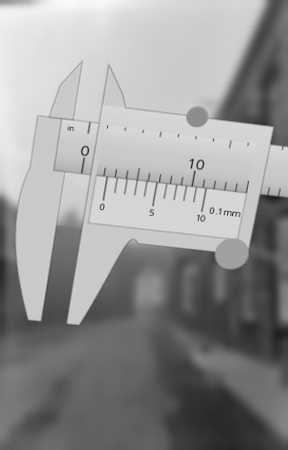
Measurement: 2.3 mm
